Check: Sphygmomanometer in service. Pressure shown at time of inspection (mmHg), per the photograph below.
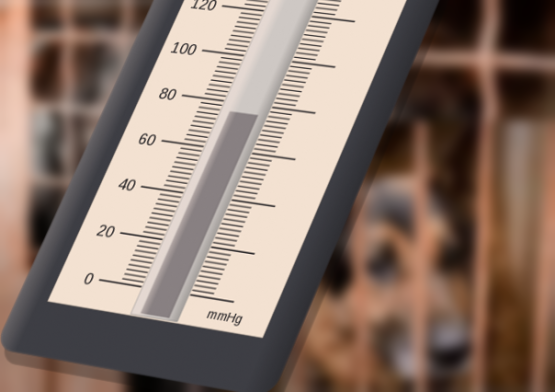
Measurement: 76 mmHg
